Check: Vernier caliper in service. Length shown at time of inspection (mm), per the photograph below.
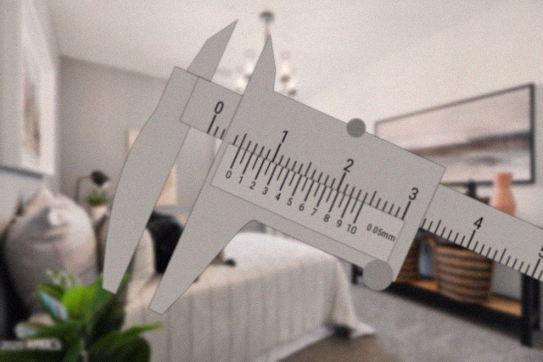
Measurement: 5.0 mm
